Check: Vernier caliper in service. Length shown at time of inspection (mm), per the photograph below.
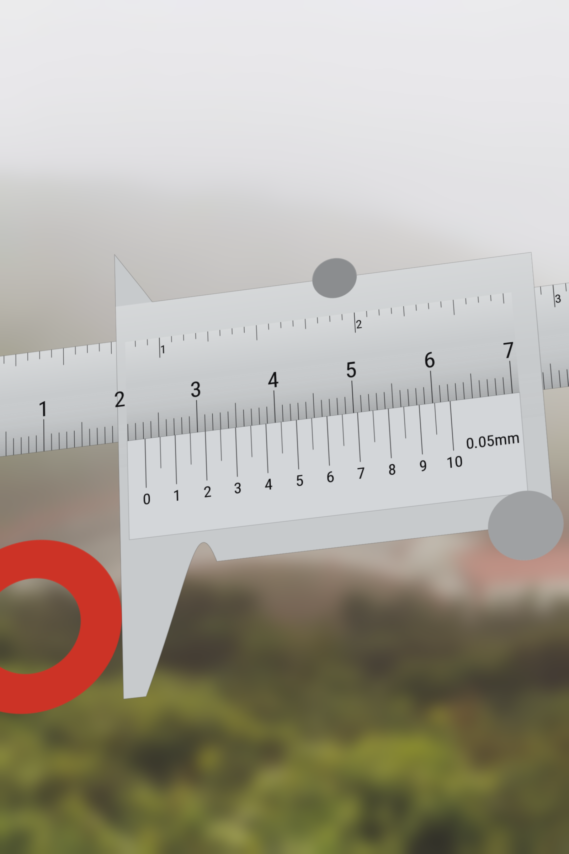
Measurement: 23.2 mm
